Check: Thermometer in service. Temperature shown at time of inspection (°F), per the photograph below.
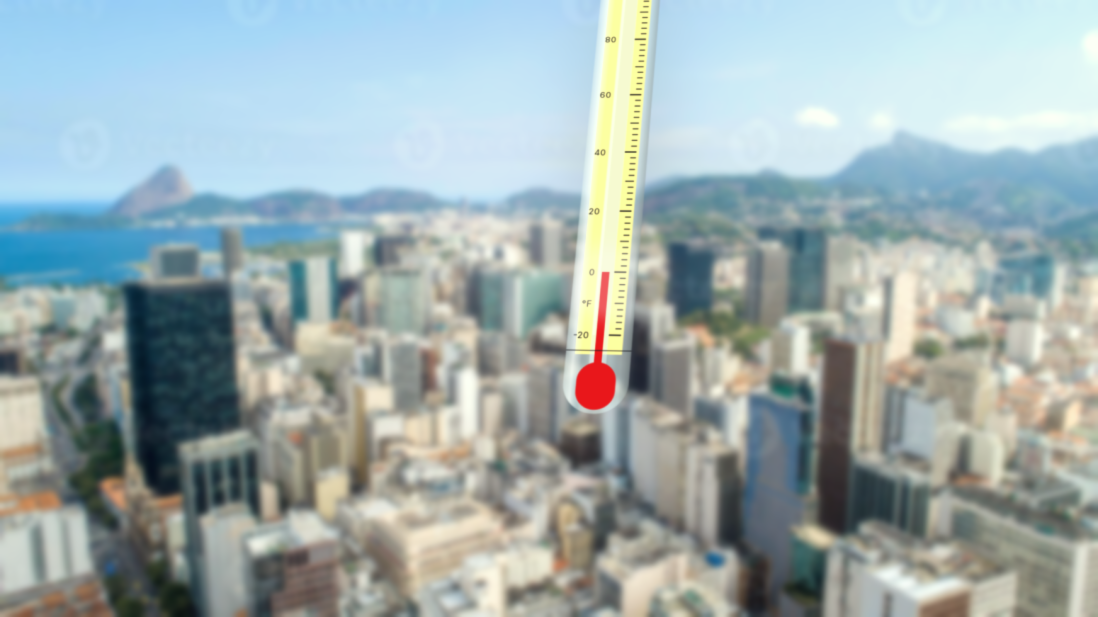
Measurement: 0 °F
